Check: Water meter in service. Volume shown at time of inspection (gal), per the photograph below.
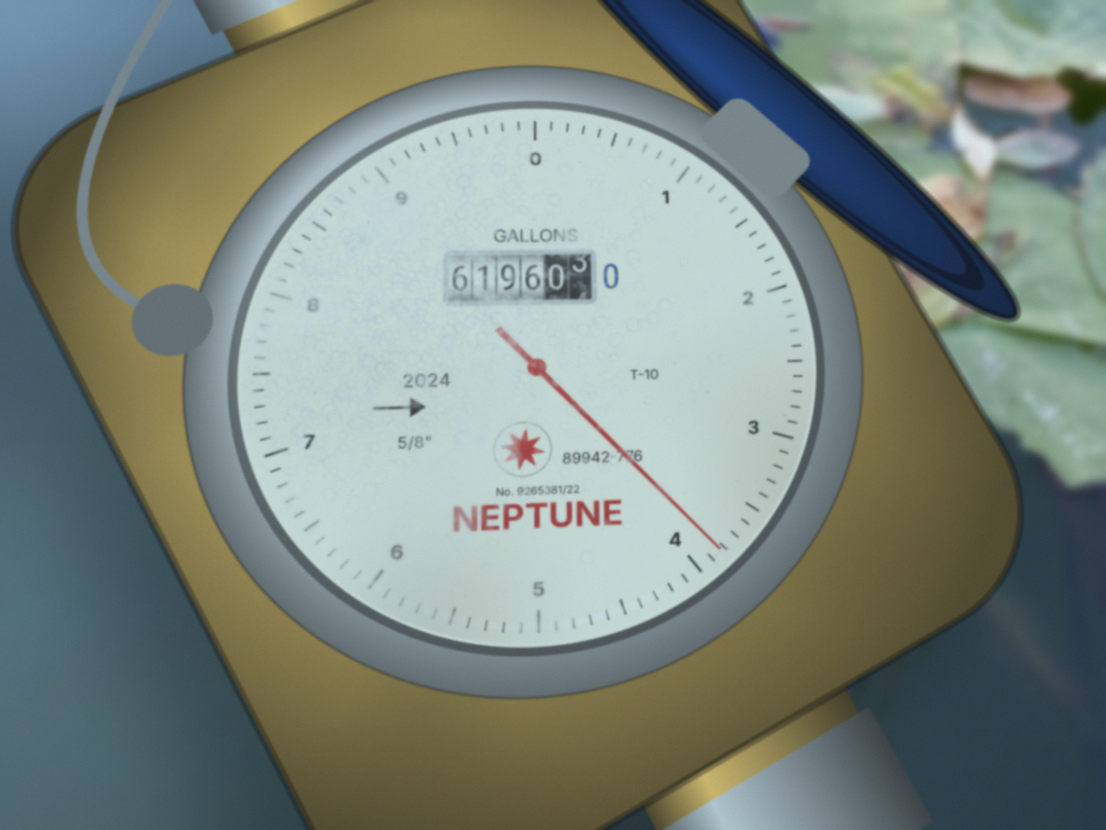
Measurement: 6196033.8 gal
